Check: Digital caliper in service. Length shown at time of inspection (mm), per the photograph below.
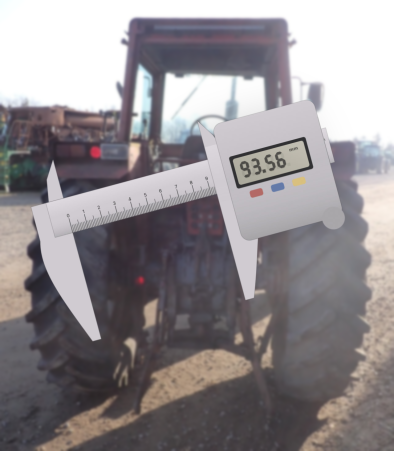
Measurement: 93.56 mm
